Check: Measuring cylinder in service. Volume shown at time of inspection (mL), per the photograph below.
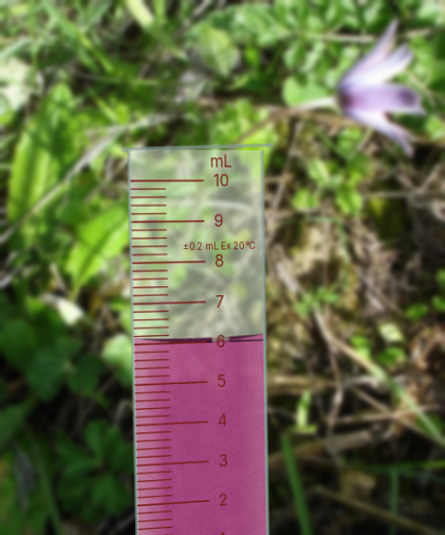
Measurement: 6 mL
